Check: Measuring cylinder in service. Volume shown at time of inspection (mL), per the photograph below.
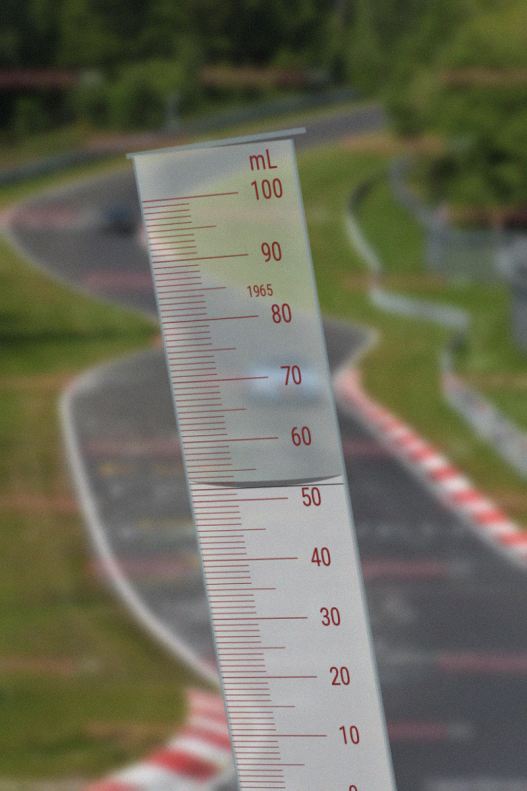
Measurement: 52 mL
